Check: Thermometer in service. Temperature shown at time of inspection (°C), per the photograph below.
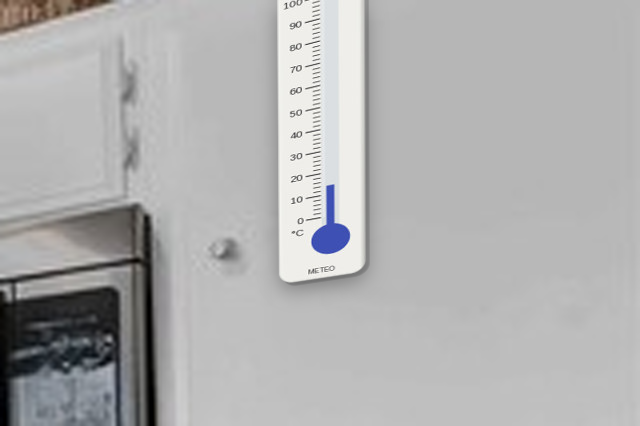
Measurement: 14 °C
